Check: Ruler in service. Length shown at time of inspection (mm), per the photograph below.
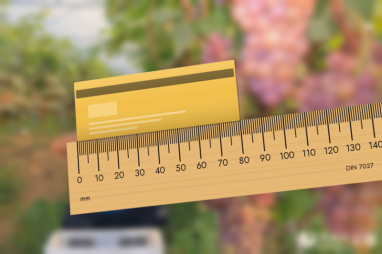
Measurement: 80 mm
